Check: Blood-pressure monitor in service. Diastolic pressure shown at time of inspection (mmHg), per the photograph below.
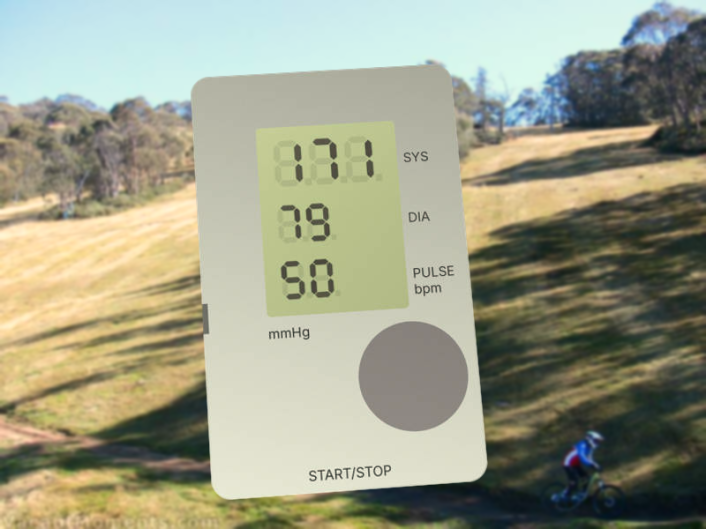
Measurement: 79 mmHg
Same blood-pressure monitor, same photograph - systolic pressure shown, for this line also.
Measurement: 171 mmHg
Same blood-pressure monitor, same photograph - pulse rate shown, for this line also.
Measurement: 50 bpm
